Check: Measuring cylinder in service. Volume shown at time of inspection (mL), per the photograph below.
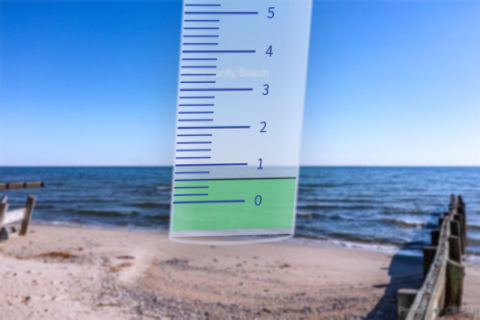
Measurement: 0.6 mL
